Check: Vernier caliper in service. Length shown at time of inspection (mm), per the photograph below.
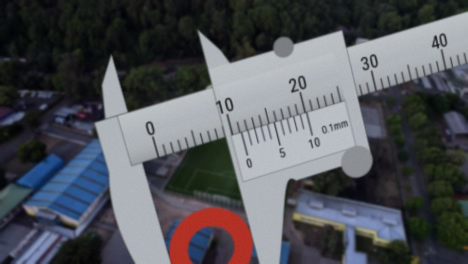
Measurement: 11.2 mm
